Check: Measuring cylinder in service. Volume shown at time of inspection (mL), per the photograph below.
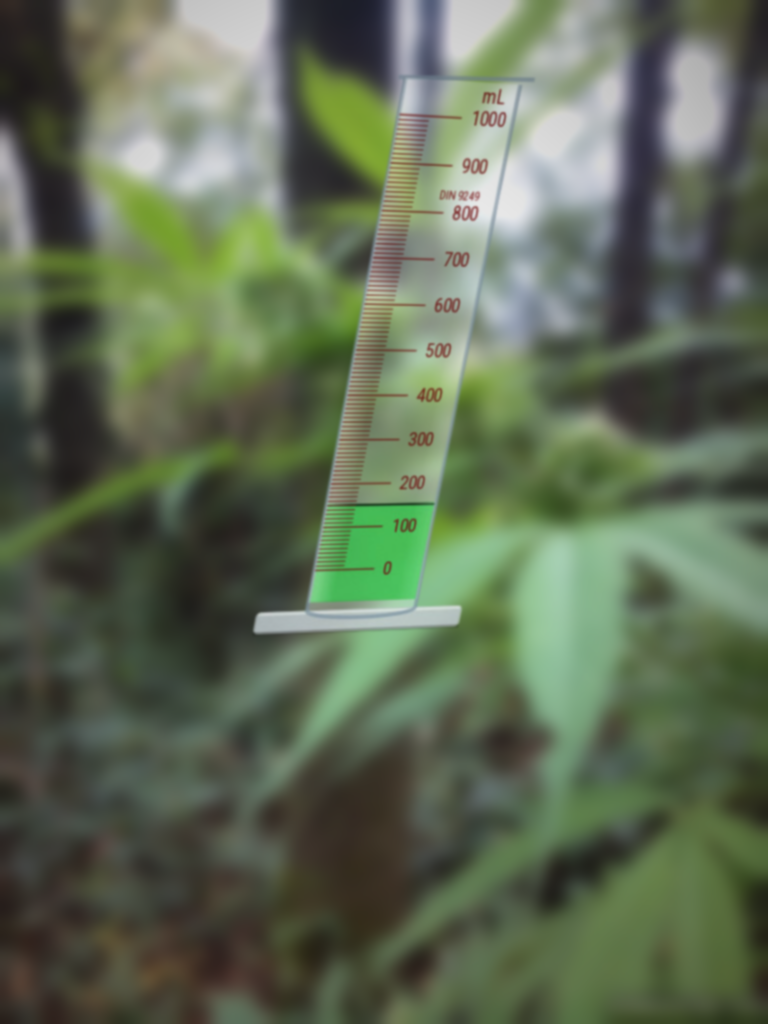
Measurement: 150 mL
